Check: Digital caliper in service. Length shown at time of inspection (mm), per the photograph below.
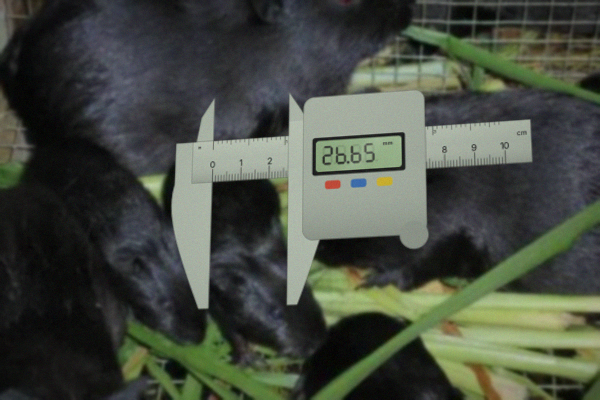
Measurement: 26.65 mm
